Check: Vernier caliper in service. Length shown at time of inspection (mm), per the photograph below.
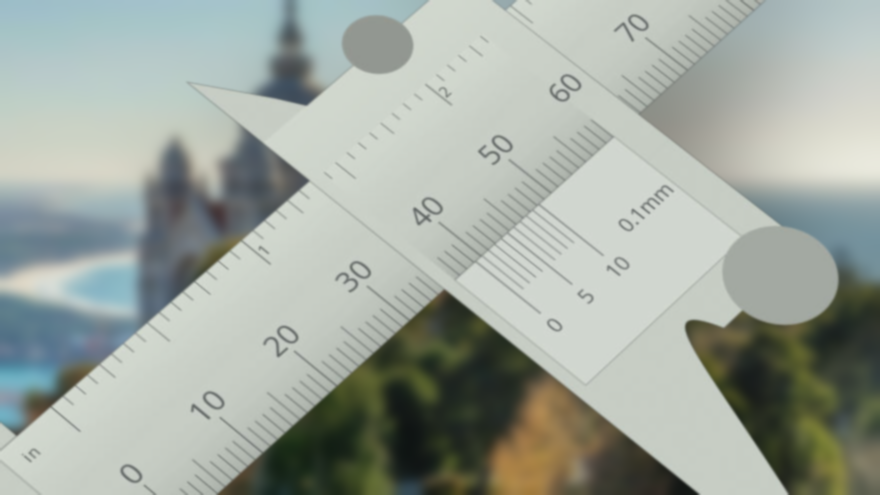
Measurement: 39.2 mm
